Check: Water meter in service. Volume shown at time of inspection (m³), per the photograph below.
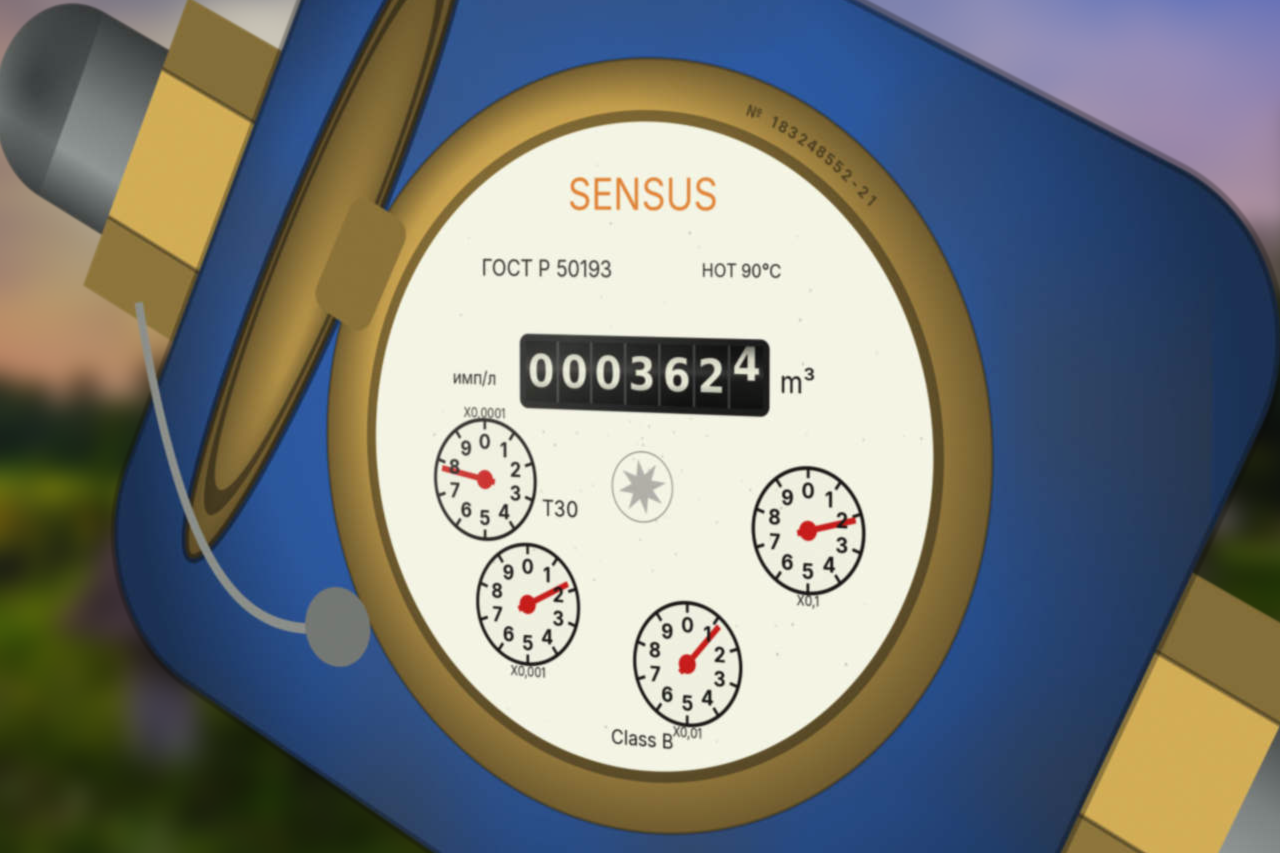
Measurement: 3624.2117 m³
